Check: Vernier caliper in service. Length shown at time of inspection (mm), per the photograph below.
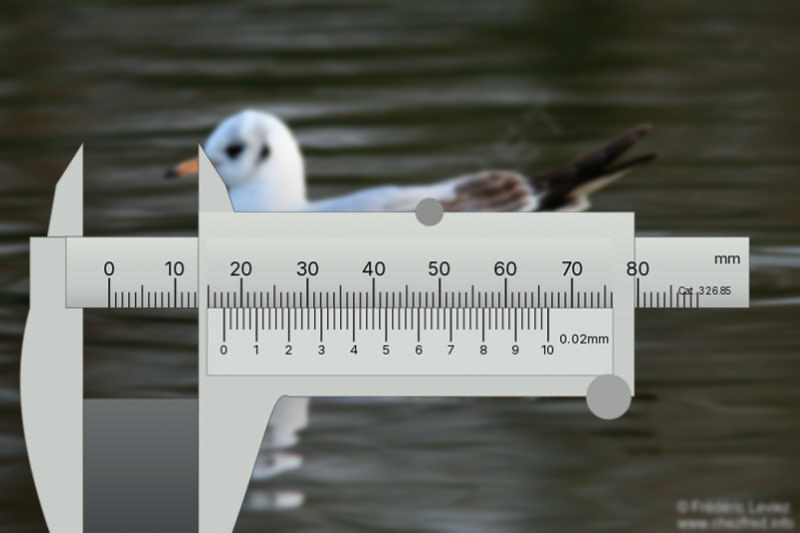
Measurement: 17.4 mm
